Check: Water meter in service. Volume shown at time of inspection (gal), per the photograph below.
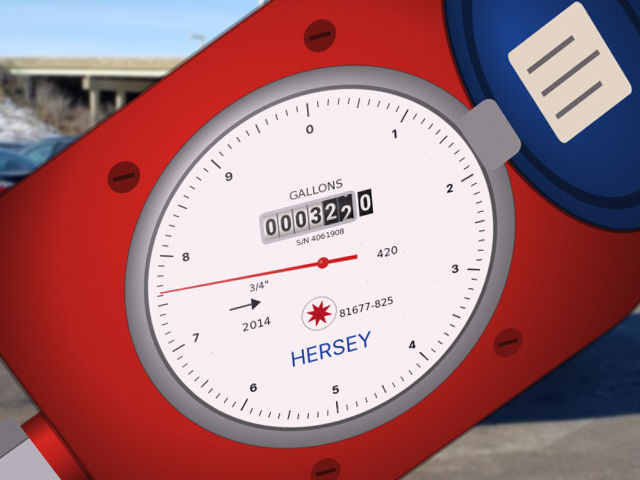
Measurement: 3217.6 gal
